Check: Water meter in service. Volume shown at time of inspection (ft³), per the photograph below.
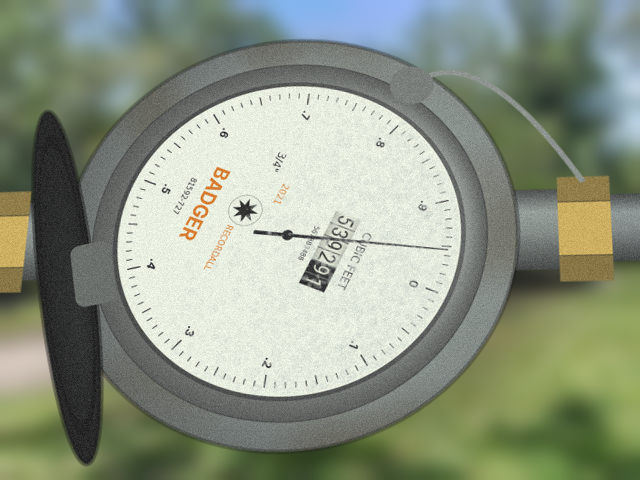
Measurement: 539290.95 ft³
